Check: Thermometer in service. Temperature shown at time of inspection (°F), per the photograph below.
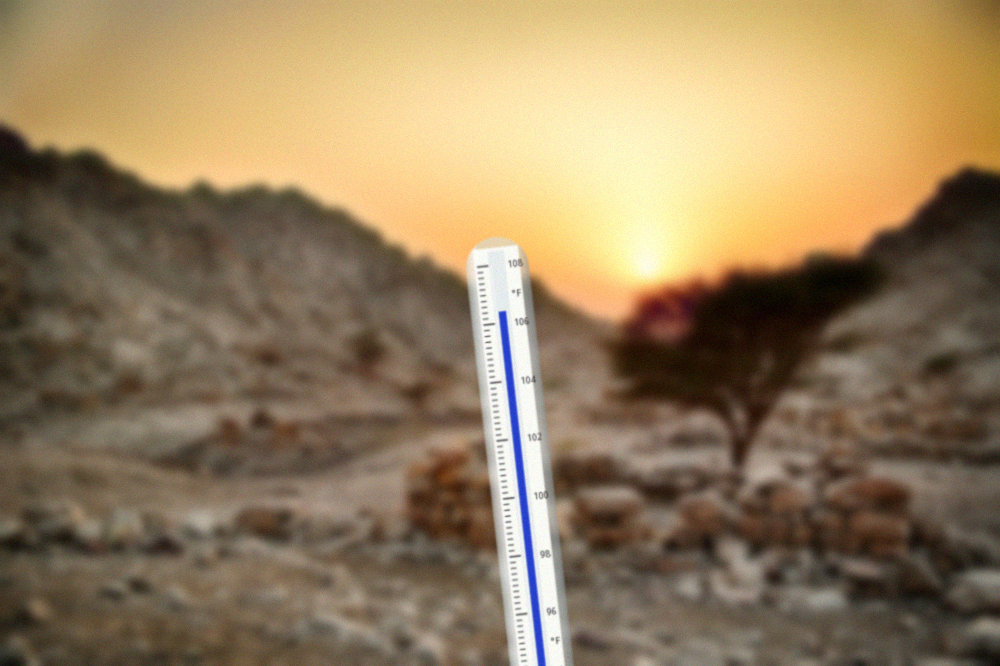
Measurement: 106.4 °F
